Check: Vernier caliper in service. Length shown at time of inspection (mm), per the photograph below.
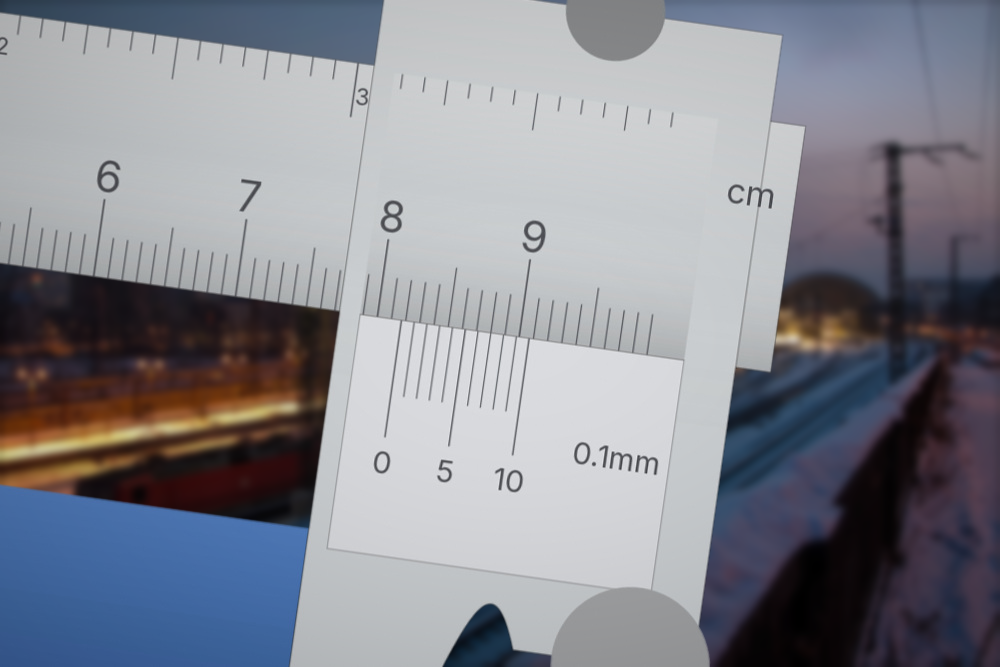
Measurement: 81.7 mm
